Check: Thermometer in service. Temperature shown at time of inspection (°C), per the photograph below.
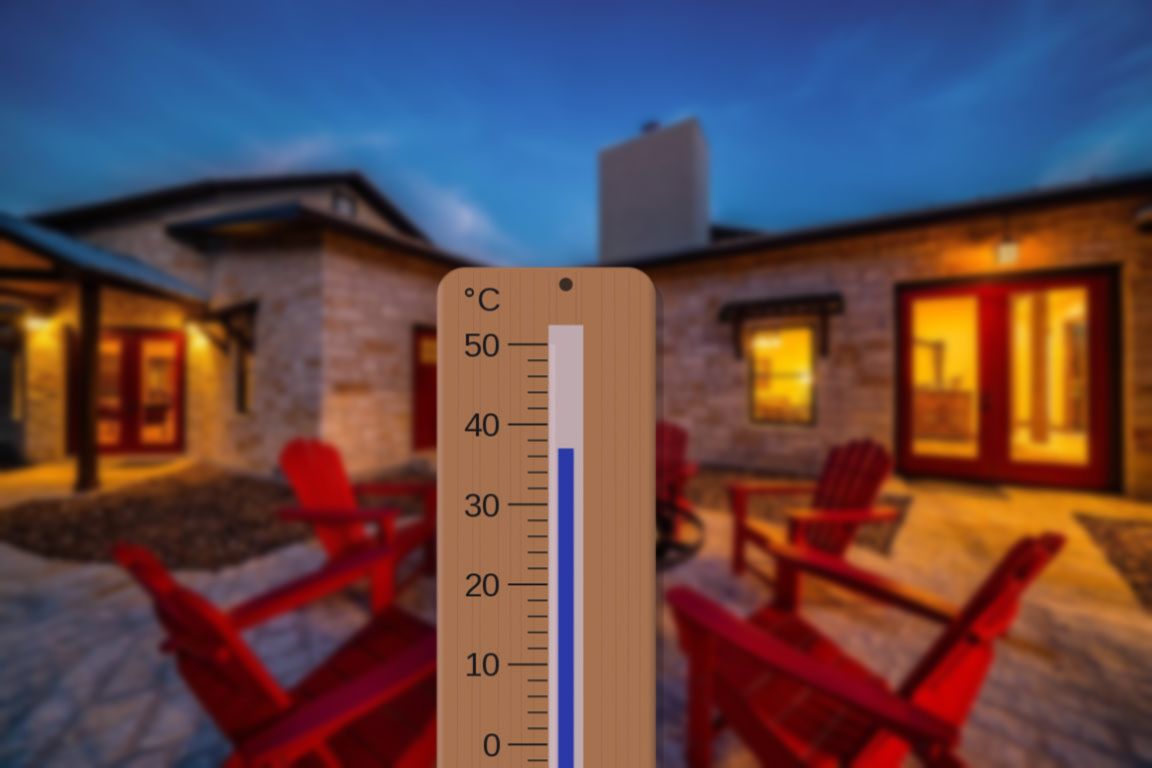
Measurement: 37 °C
